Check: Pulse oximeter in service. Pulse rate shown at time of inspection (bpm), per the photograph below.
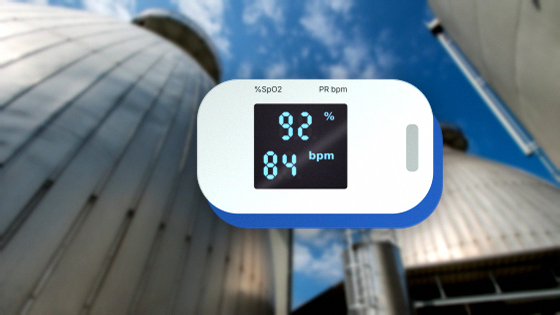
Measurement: 84 bpm
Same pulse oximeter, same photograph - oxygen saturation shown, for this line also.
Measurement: 92 %
